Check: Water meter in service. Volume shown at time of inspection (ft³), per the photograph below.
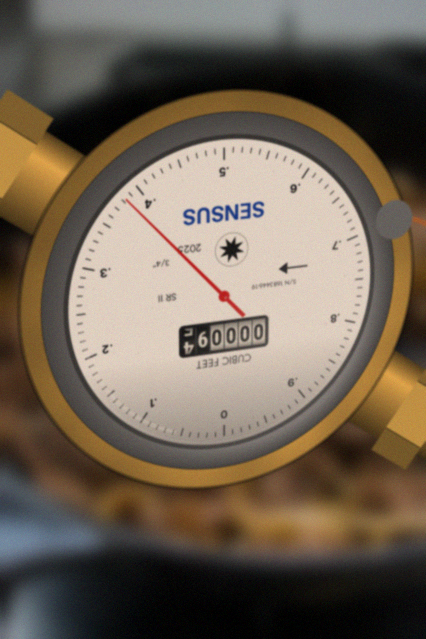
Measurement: 94.38 ft³
